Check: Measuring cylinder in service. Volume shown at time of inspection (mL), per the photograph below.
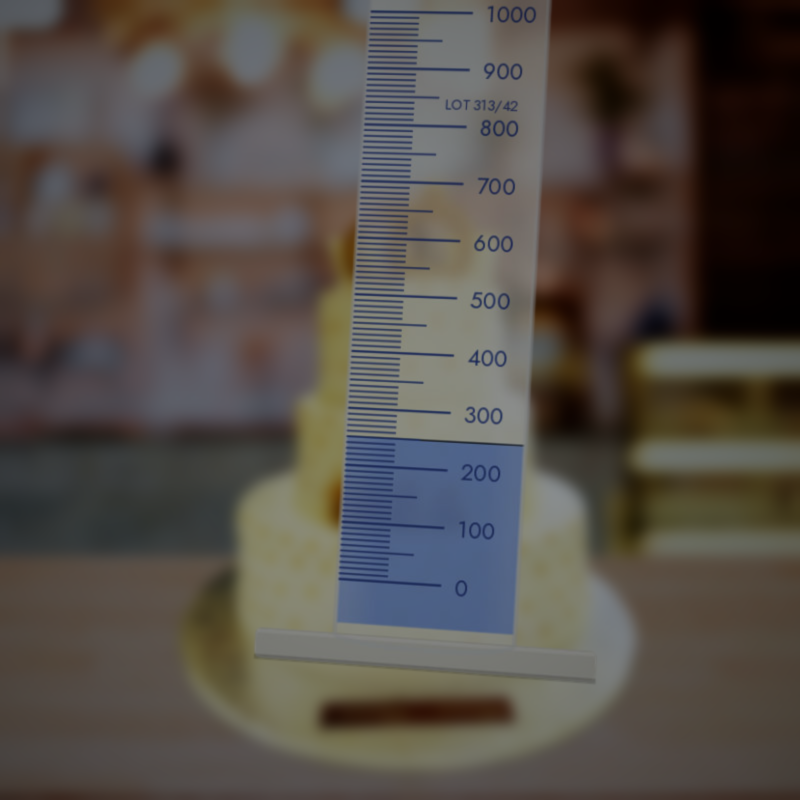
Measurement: 250 mL
